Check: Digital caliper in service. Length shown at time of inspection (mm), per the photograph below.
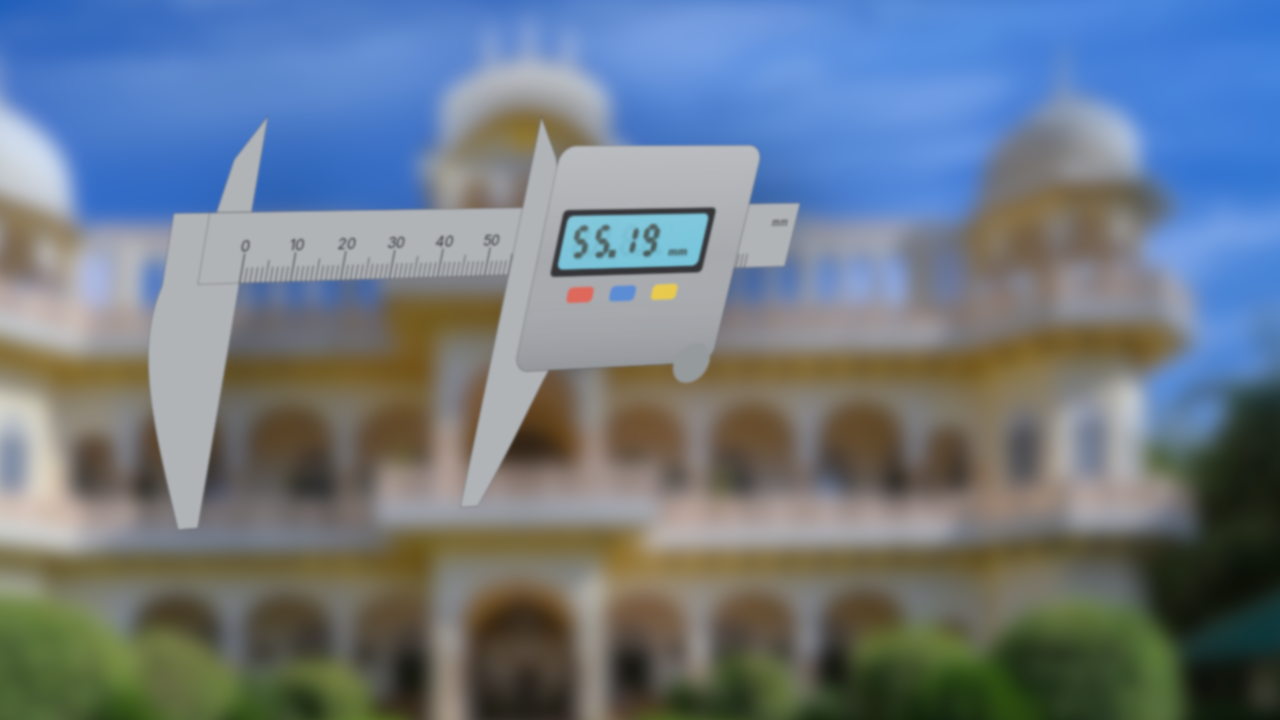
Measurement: 55.19 mm
